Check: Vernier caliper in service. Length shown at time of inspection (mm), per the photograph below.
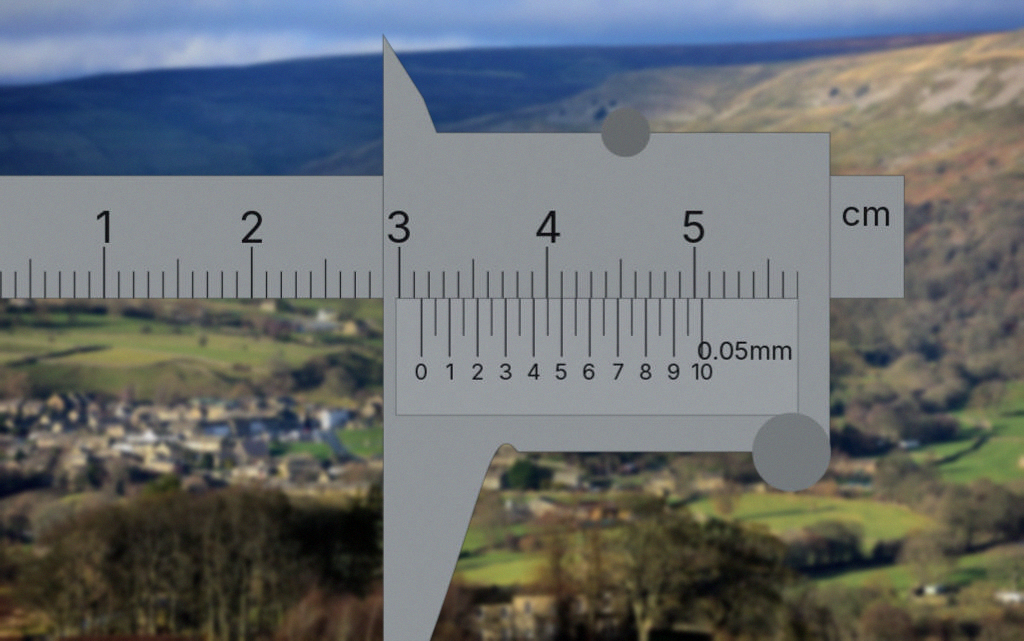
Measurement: 31.5 mm
